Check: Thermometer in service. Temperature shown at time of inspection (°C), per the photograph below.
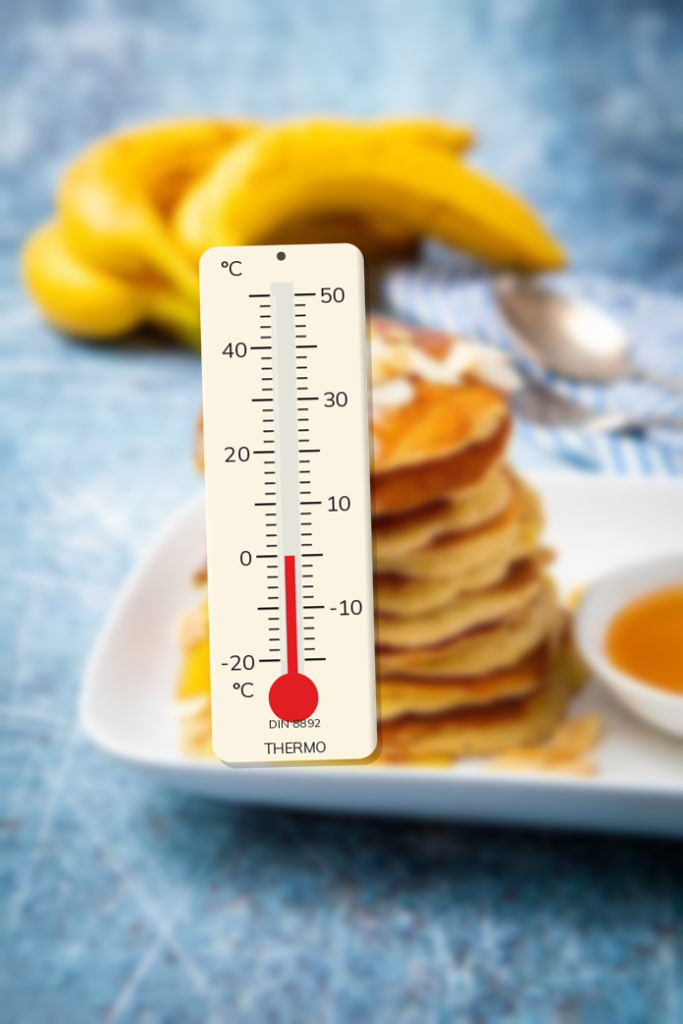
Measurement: 0 °C
